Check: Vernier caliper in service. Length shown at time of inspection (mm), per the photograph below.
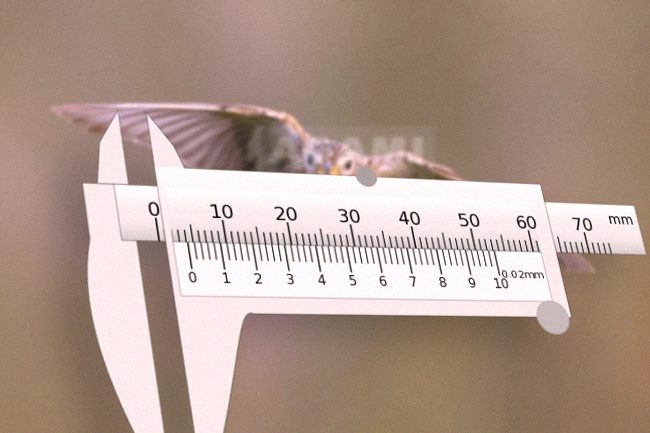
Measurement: 4.2 mm
